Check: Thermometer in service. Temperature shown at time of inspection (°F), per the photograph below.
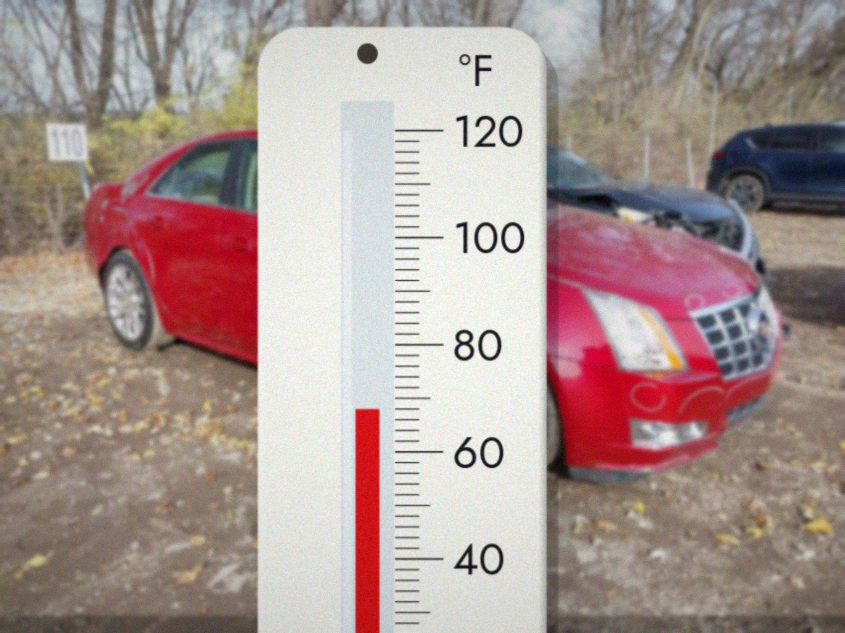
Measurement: 68 °F
